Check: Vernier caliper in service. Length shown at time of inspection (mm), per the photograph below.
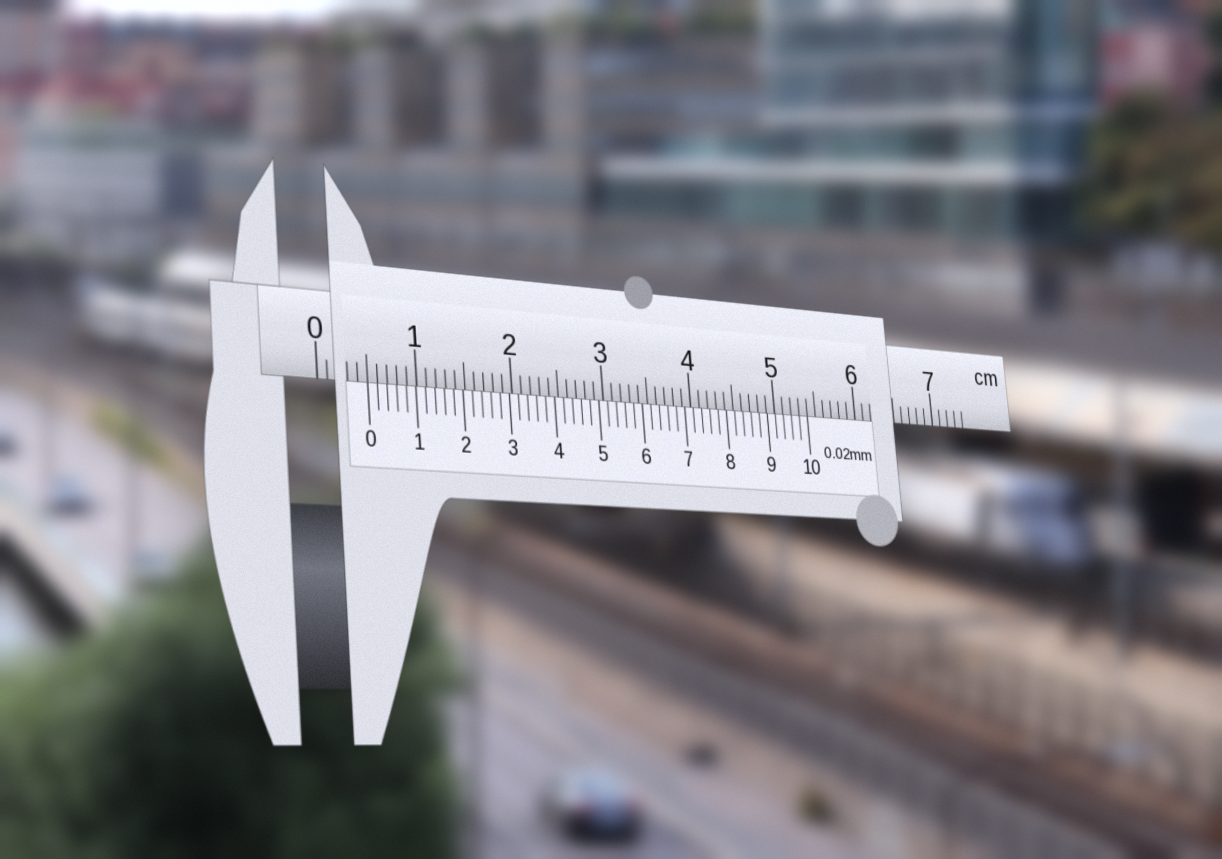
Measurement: 5.0 mm
